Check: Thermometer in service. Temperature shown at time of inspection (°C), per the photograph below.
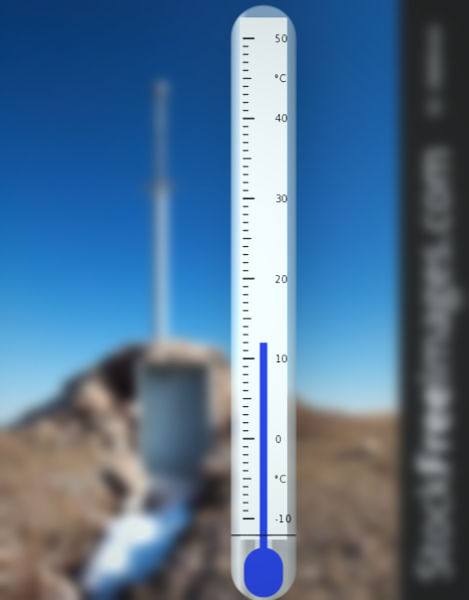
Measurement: 12 °C
